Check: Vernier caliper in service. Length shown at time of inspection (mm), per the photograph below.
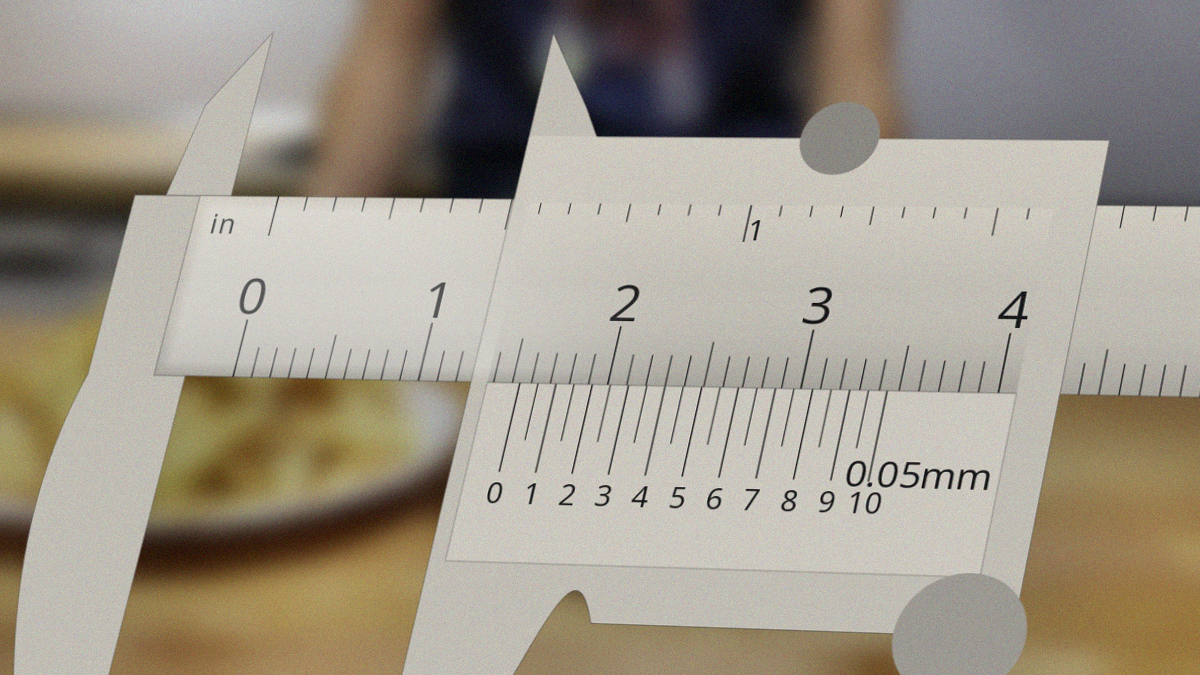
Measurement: 15.4 mm
